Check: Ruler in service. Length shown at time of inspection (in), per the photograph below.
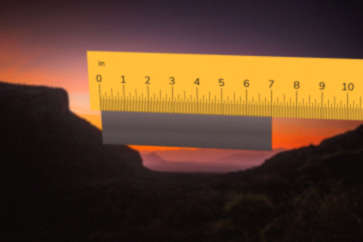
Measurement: 7 in
